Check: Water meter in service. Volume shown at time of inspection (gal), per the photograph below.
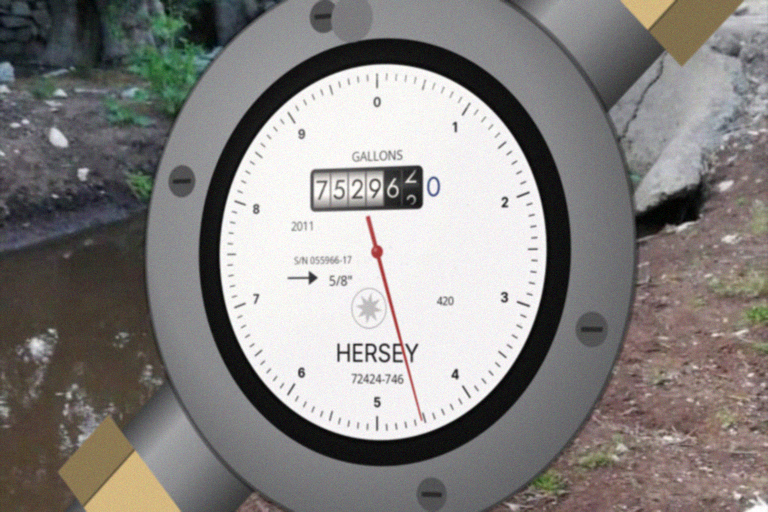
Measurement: 7529624.5 gal
